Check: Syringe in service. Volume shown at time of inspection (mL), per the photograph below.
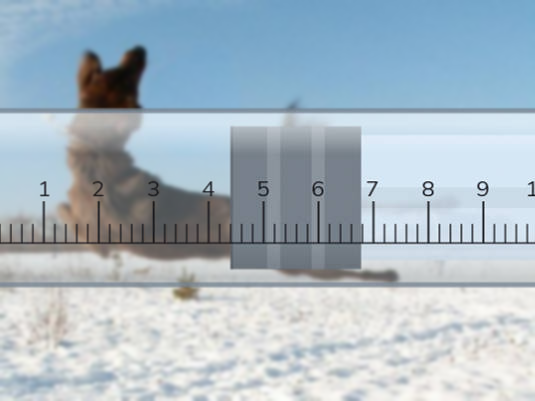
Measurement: 4.4 mL
